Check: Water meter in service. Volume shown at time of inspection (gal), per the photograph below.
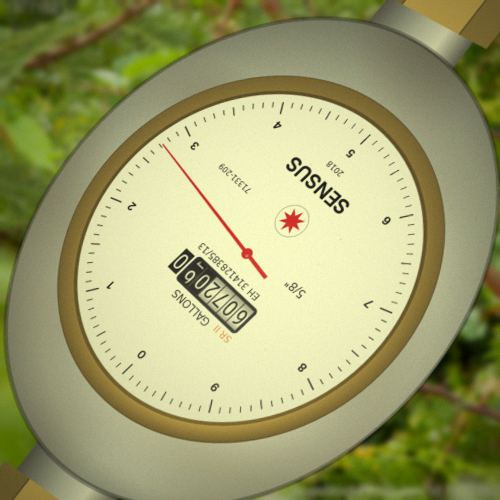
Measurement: 6072062.7 gal
